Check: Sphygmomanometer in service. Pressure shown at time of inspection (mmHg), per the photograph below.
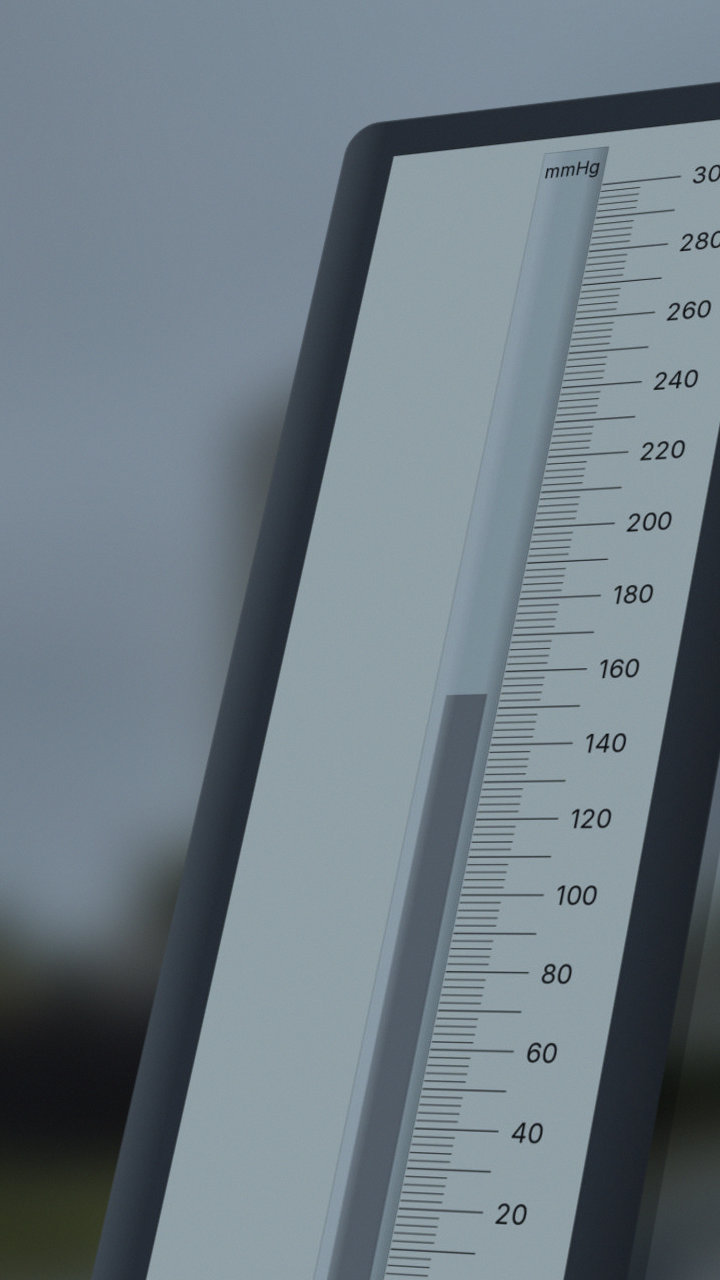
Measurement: 154 mmHg
